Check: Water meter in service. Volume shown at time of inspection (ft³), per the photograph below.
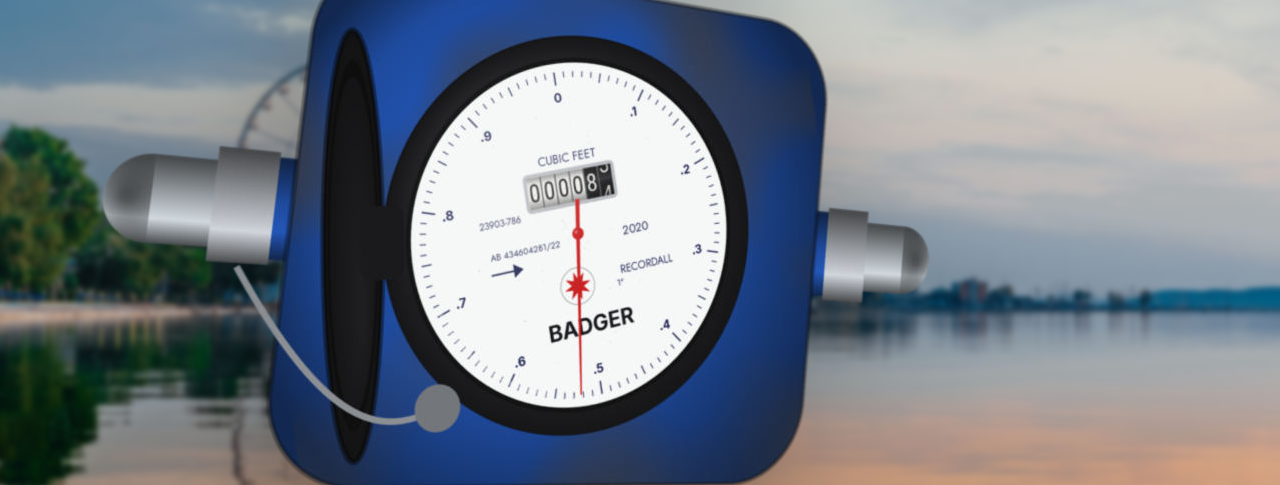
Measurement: 83.52 ft³
